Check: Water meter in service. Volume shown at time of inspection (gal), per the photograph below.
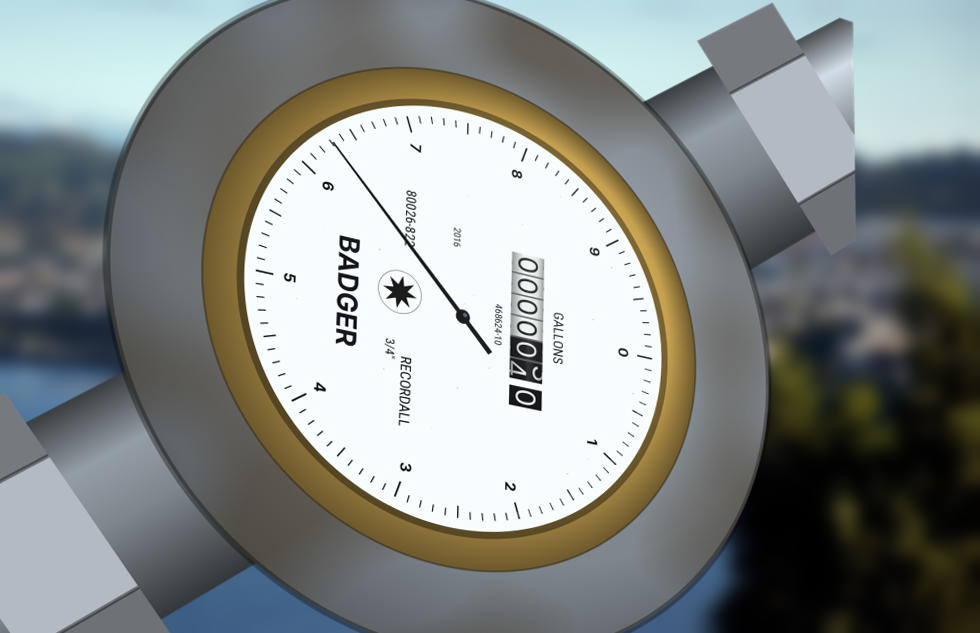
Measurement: 36.3 gal
